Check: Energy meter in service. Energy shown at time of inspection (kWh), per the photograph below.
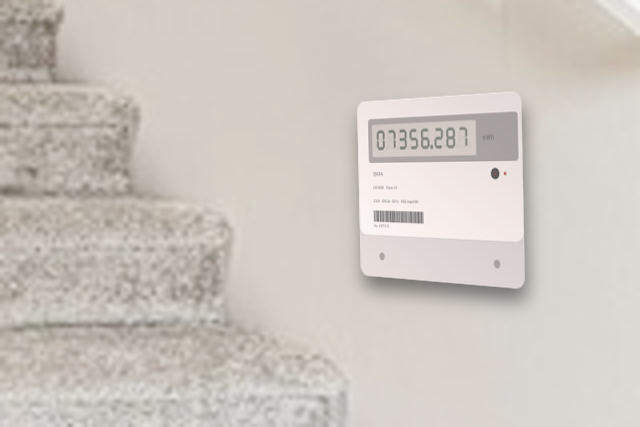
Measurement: 7356.287 kWh
